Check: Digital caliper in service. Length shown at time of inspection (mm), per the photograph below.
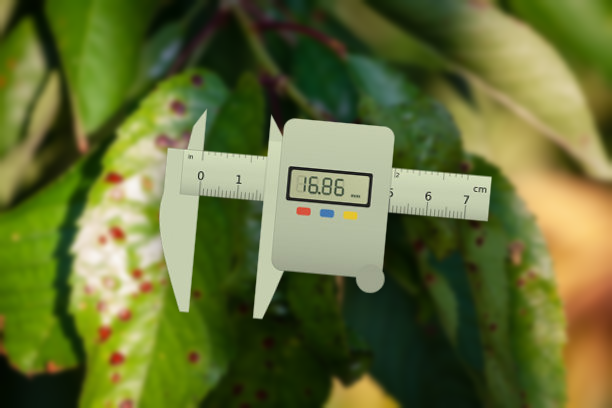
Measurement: 16.86 mm
